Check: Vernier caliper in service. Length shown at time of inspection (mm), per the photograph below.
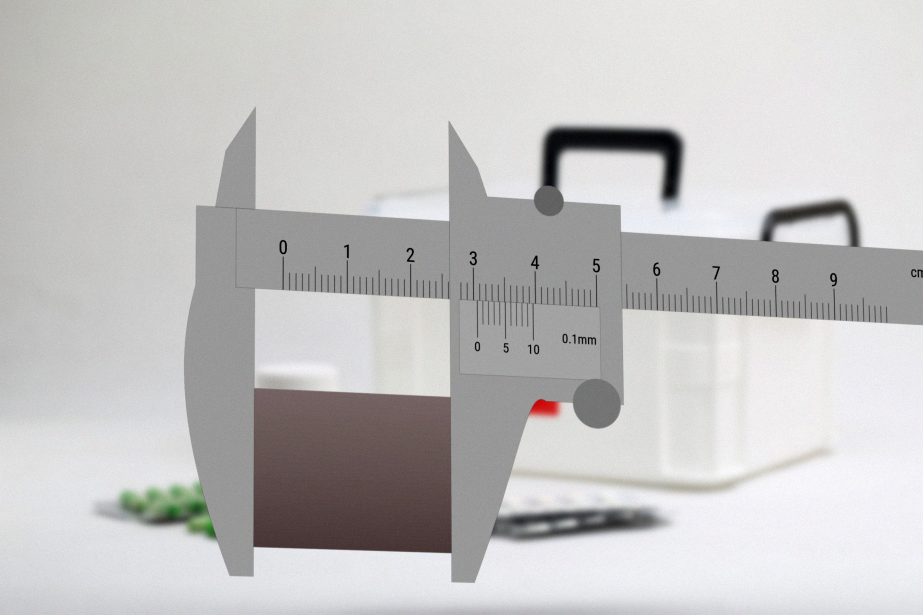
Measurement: 30.6 mm
